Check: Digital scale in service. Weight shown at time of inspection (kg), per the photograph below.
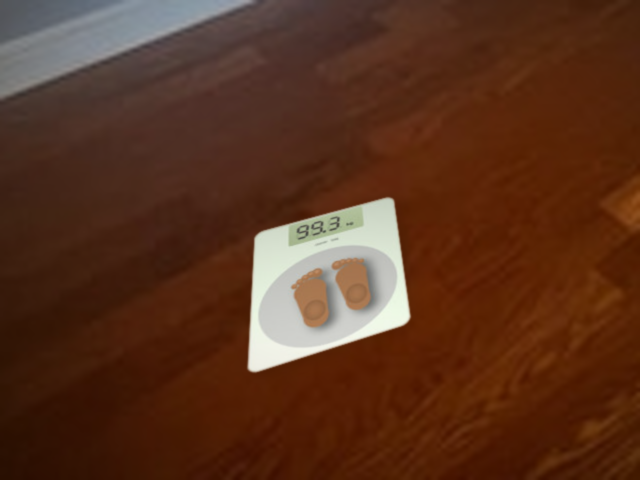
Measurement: 99.3 kg
